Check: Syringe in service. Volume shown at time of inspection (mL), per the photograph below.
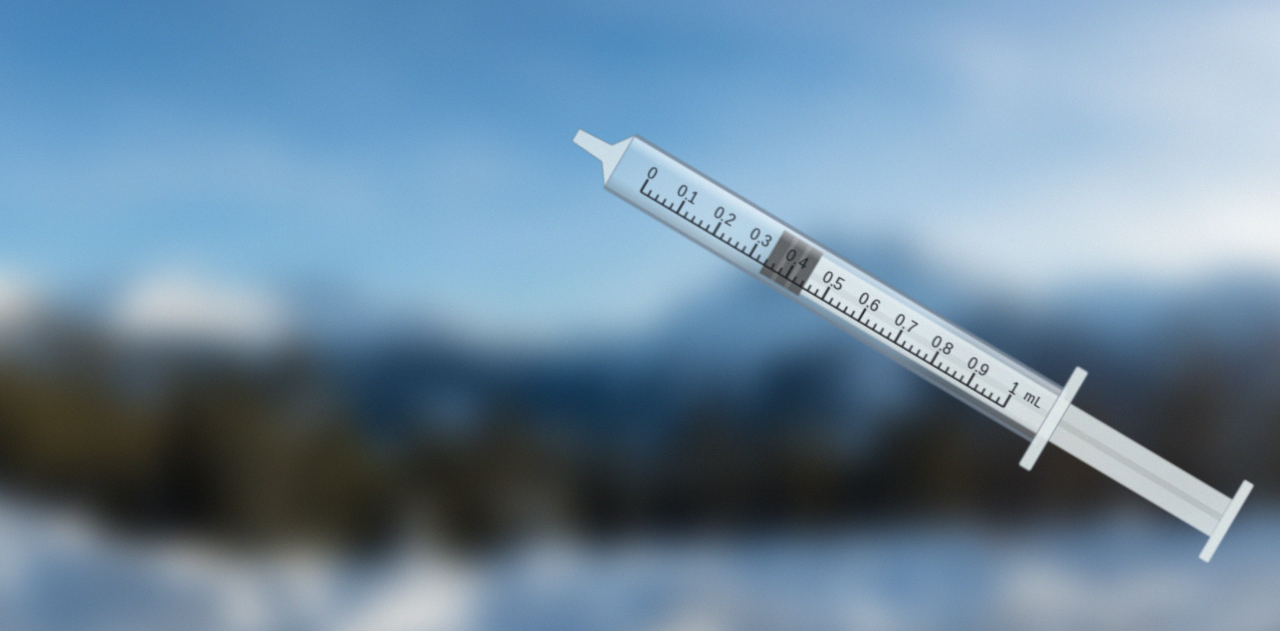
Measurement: 0.34 mL
